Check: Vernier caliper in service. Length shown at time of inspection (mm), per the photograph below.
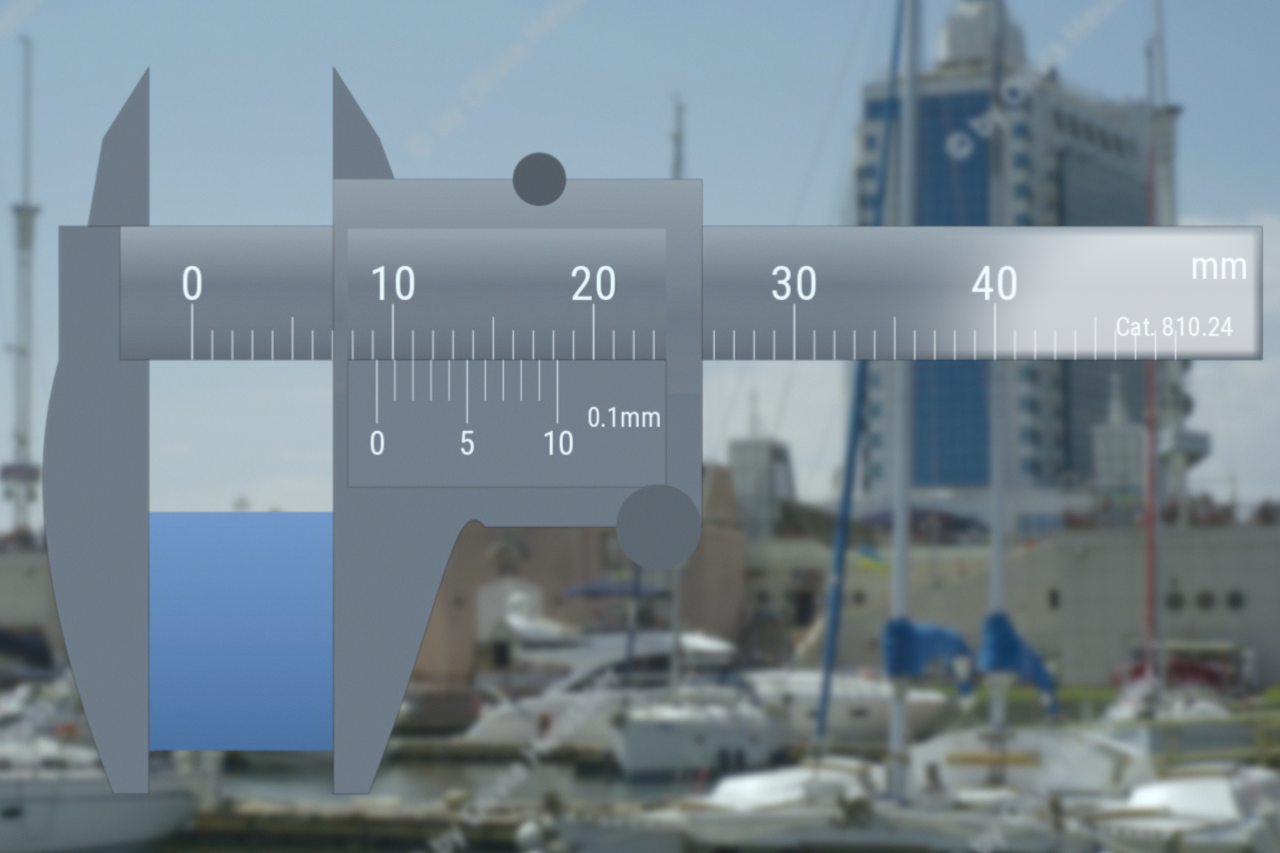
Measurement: 9.2 mm
